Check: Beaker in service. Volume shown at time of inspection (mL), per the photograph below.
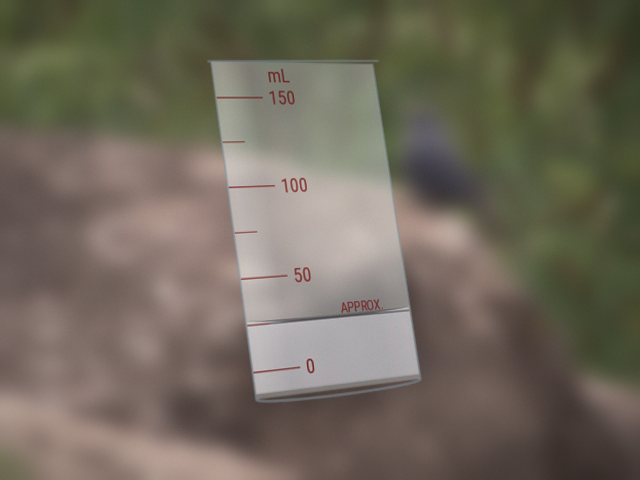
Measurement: 25 mL
